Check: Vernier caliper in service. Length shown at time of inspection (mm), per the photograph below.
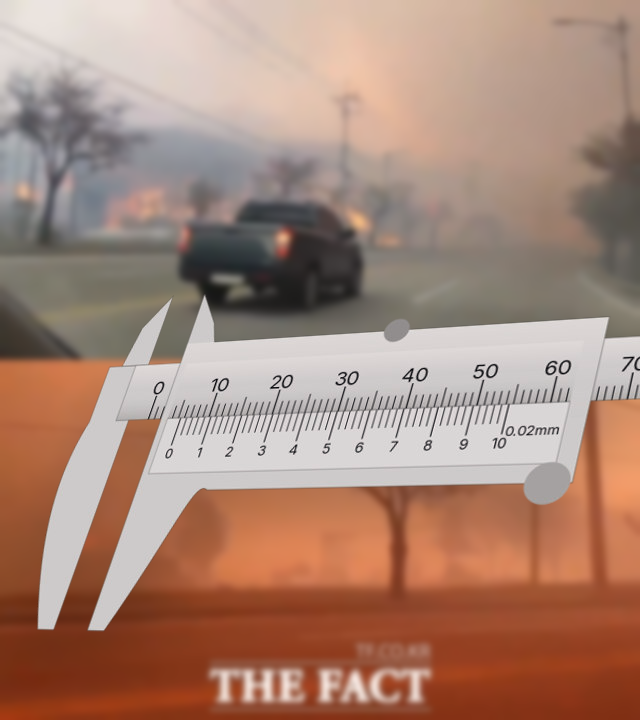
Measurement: 5.4 mm
